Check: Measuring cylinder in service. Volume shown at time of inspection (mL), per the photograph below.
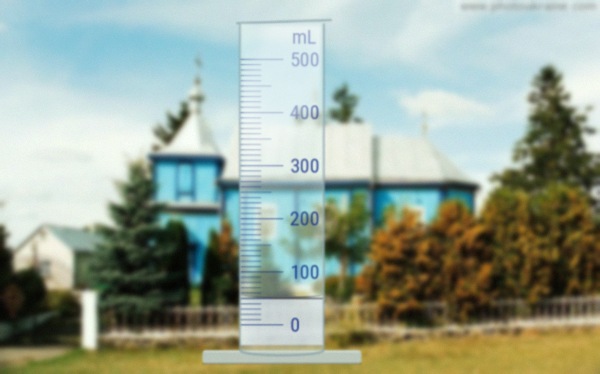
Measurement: 50 mL
